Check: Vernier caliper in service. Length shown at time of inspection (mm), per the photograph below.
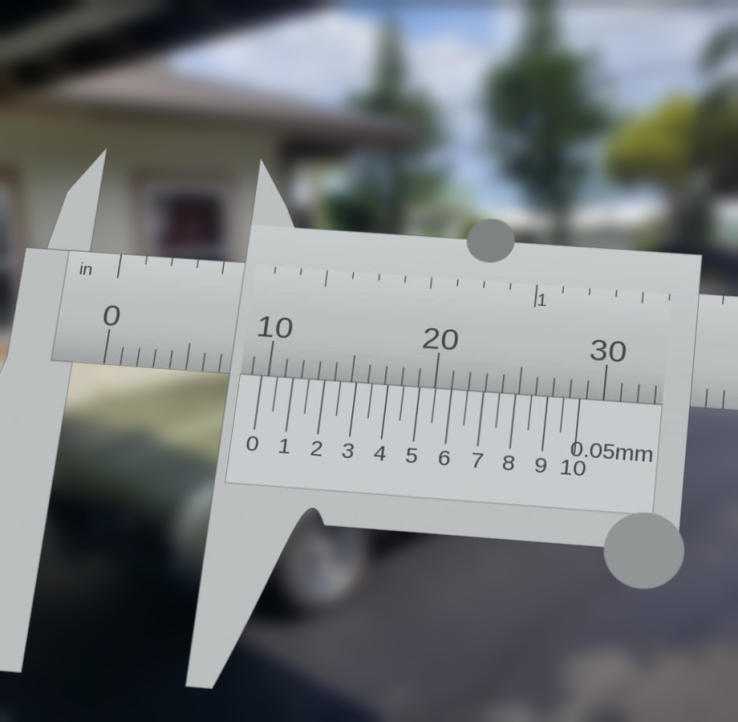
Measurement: 9.6 mm
